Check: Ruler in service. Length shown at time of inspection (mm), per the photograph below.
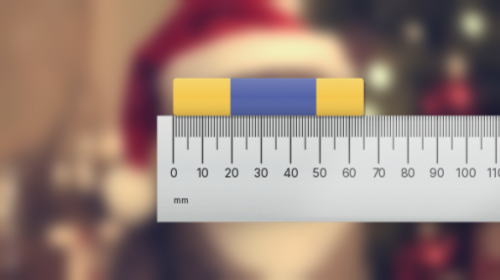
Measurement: 65 mm
